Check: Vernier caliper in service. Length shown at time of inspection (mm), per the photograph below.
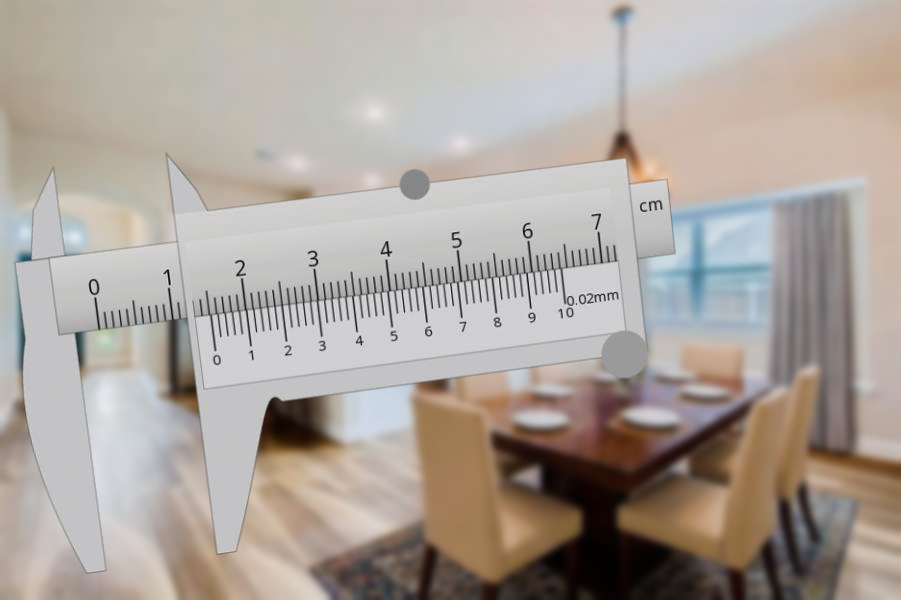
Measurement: 15.2 mm
